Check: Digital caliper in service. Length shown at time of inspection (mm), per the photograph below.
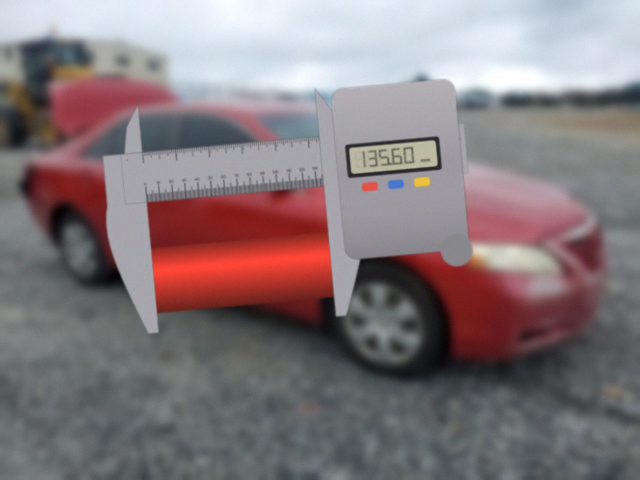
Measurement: 135.60 mm
